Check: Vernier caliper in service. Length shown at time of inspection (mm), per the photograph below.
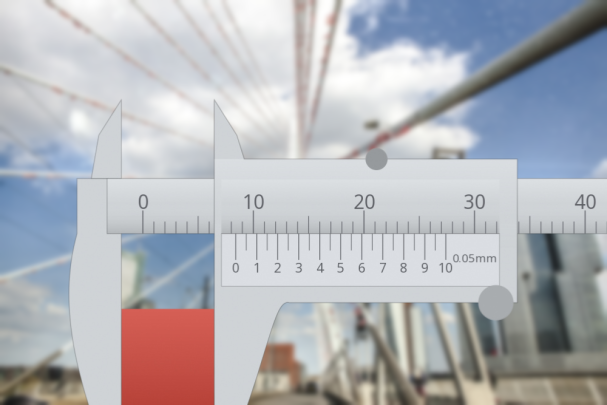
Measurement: 8.4 mm
